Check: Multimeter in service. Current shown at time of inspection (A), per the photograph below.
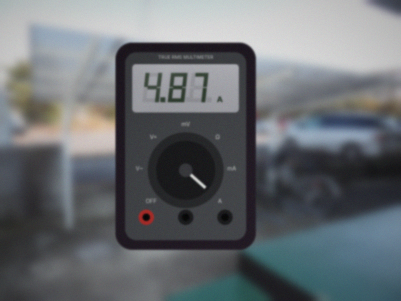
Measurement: 4.87 A
